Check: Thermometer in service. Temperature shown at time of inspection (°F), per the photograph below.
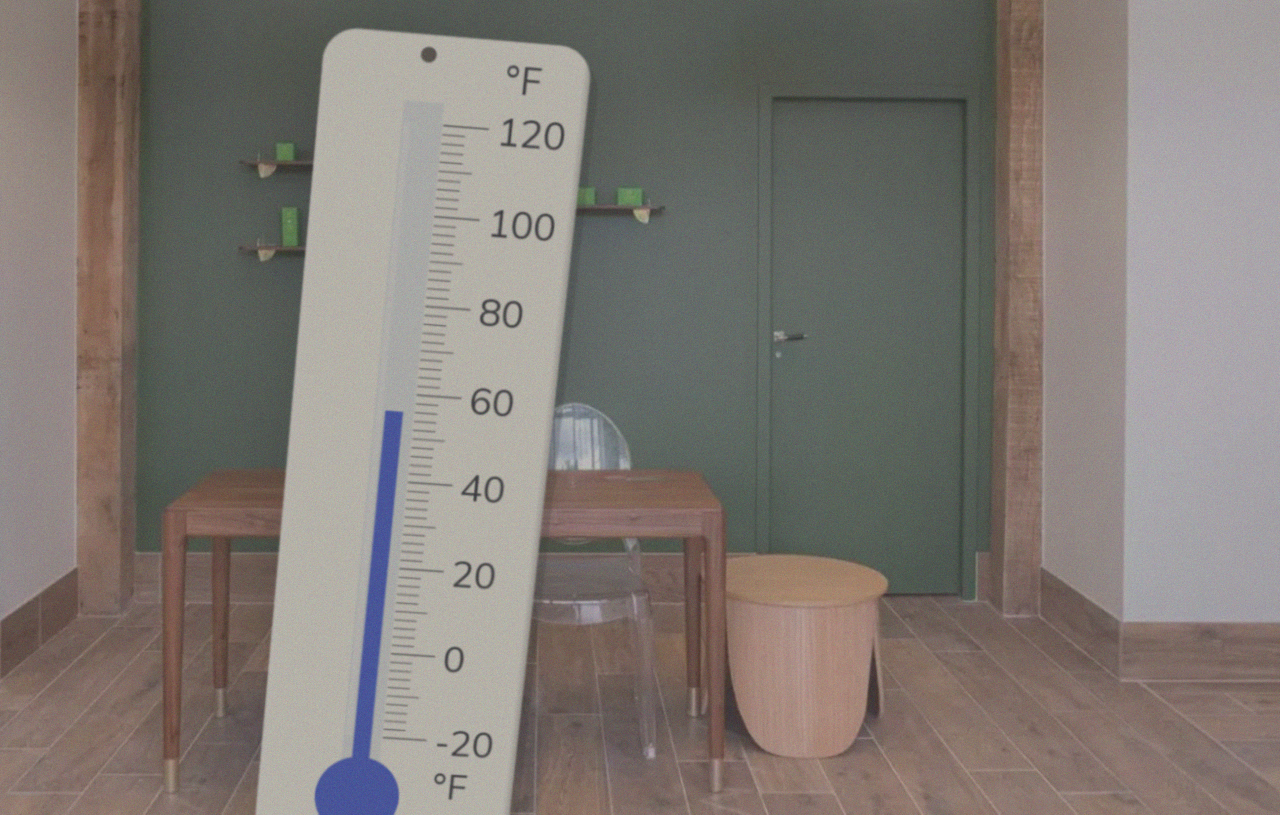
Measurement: 56 °F
